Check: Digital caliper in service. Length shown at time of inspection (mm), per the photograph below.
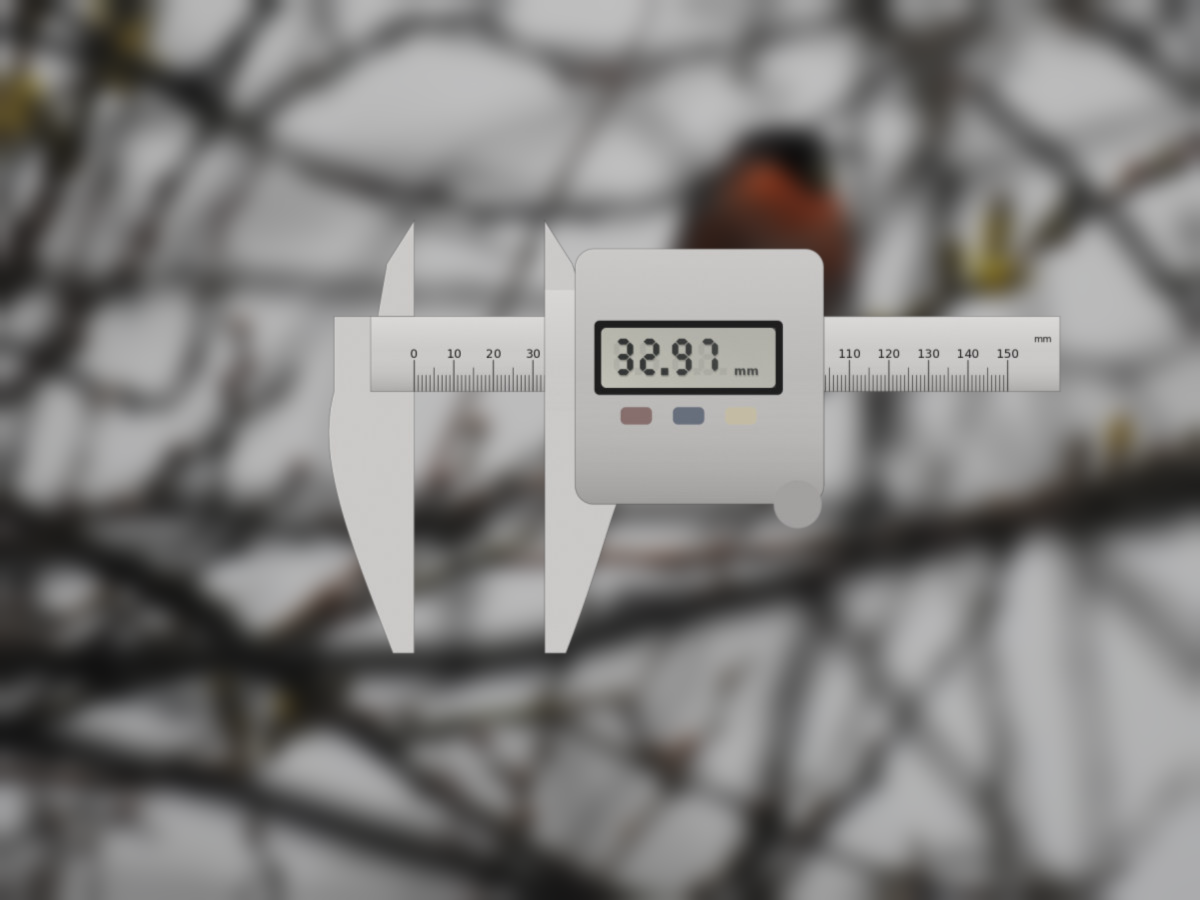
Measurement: 32.97 mm
